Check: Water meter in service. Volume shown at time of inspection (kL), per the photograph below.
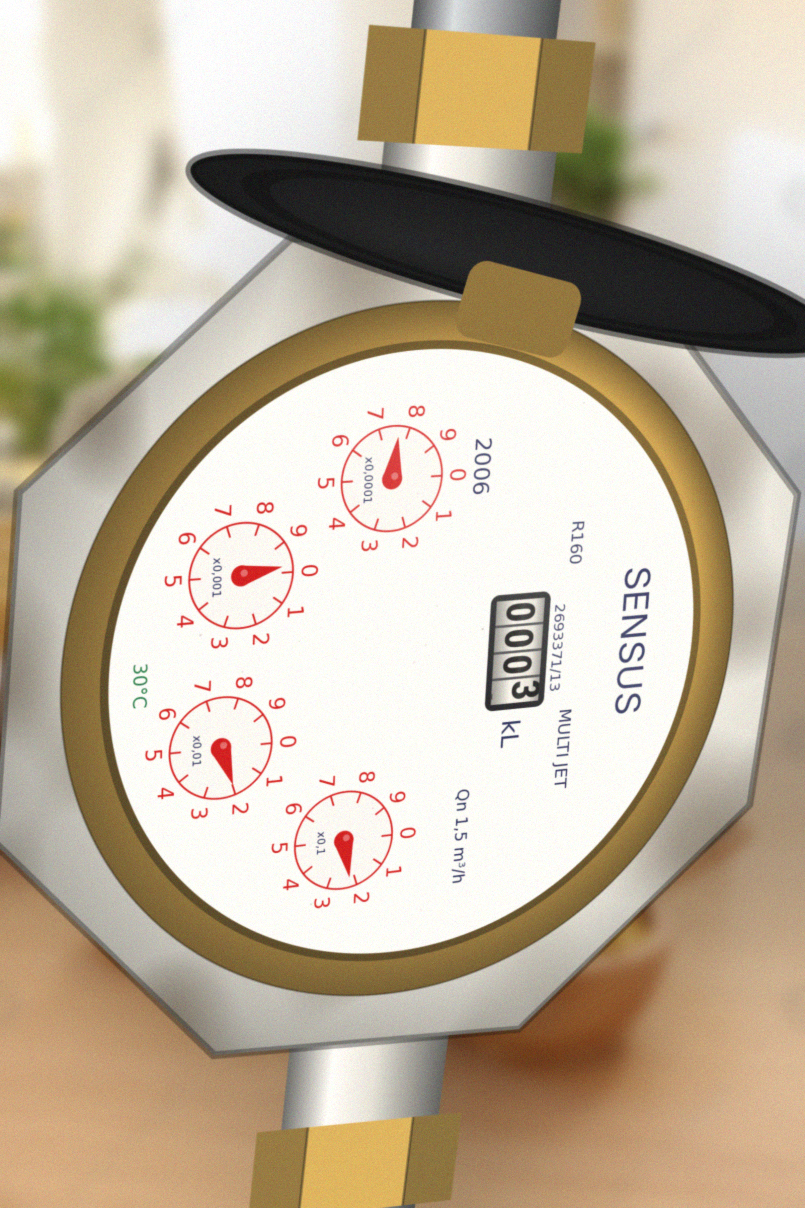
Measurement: 3.2197 kL
